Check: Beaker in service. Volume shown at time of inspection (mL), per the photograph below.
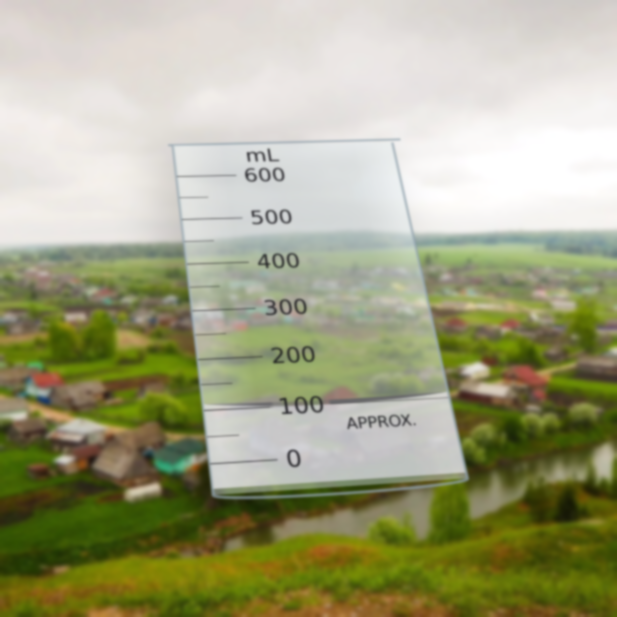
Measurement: 100 mL
